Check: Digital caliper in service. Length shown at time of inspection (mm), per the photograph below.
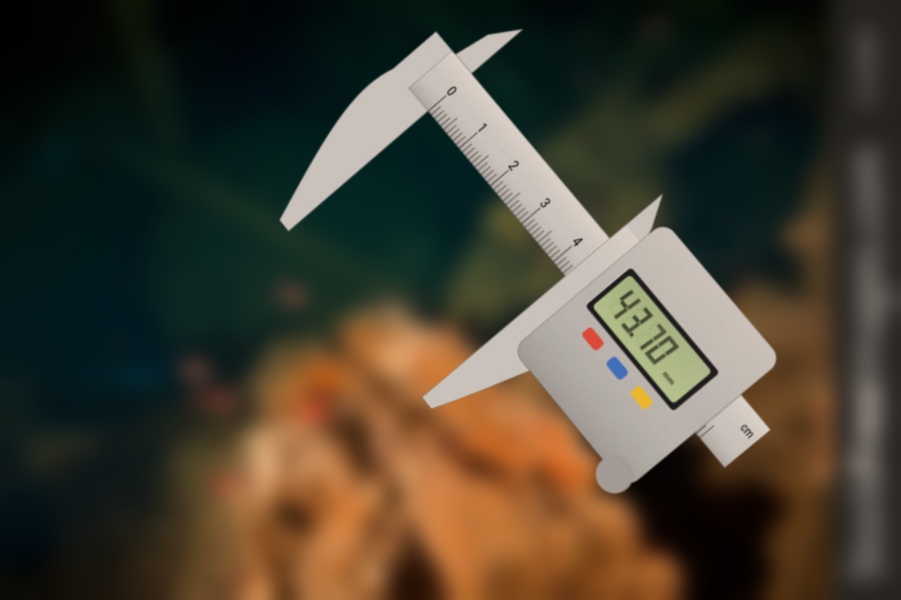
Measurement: 43.70 mm
